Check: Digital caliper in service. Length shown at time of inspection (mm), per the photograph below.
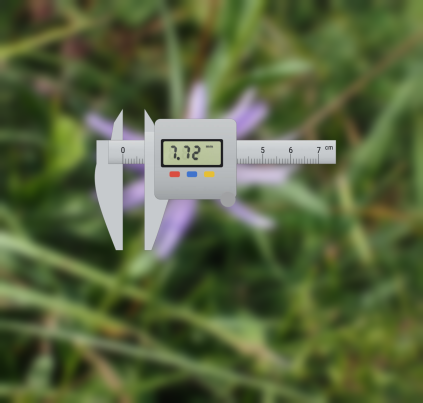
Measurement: 7.72 mm
